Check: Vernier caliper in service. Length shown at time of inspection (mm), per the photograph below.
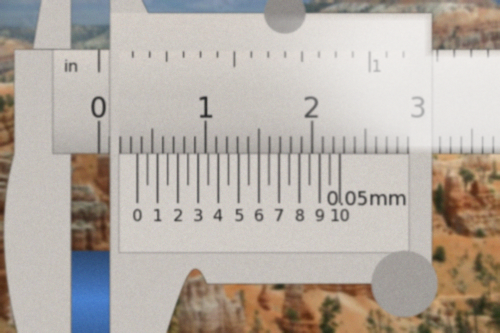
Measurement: 3.6 mm
